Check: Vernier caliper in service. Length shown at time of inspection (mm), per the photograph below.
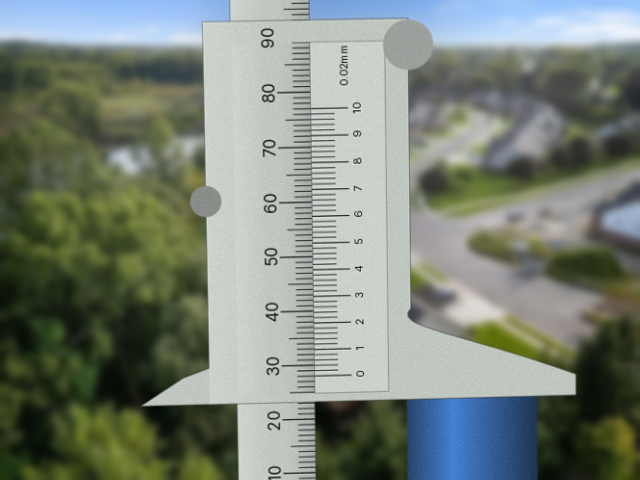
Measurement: 28.0 mm
